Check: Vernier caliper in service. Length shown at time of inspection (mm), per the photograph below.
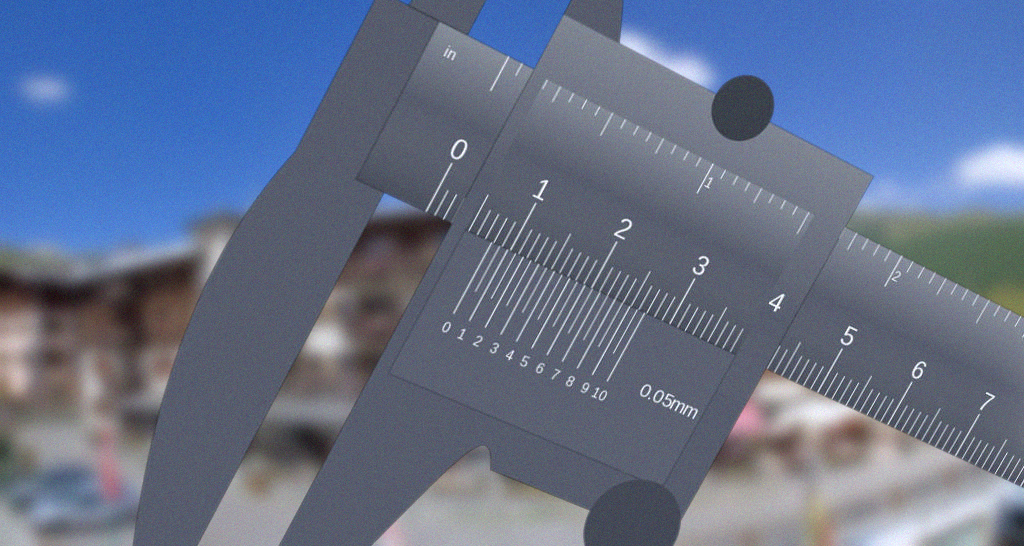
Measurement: 7.8 mm
